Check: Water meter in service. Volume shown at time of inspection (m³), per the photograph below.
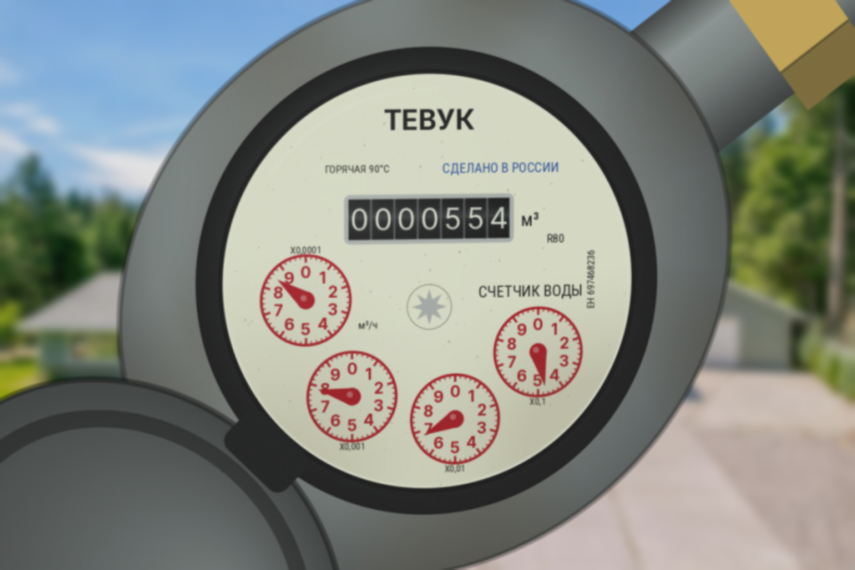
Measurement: 554.4678 m³
